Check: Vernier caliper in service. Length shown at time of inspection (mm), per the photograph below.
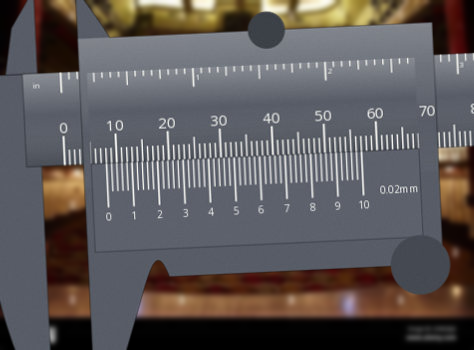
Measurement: 8.0 mm
